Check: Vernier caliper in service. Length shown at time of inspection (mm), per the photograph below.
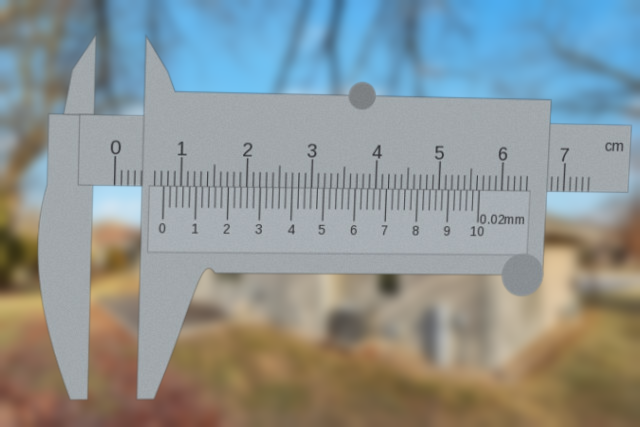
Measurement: 7.4 mm
